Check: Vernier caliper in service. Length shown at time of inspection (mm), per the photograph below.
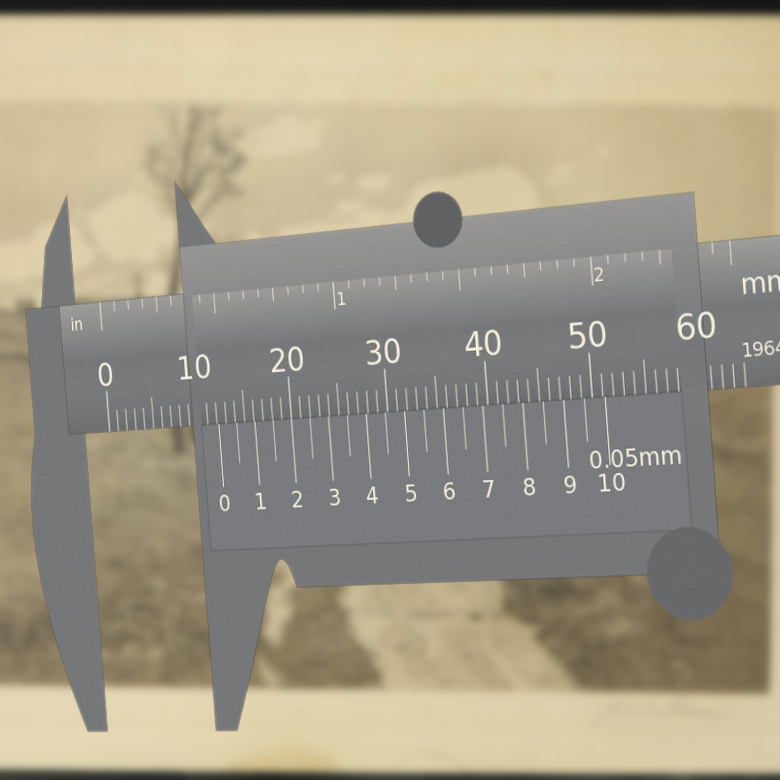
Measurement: 12.2 mm
